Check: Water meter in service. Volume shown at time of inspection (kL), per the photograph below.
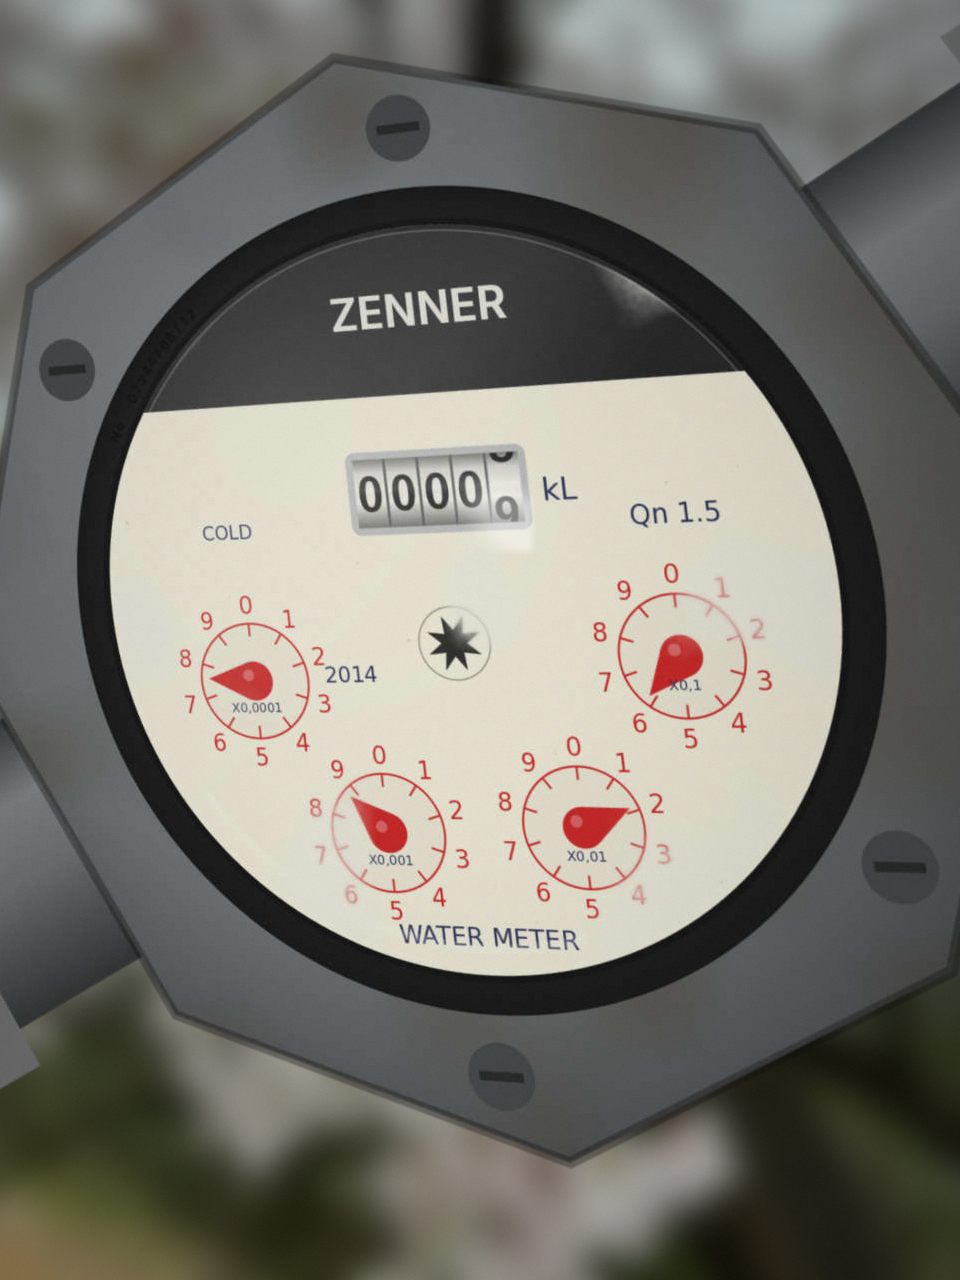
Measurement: 8.6187 kL
